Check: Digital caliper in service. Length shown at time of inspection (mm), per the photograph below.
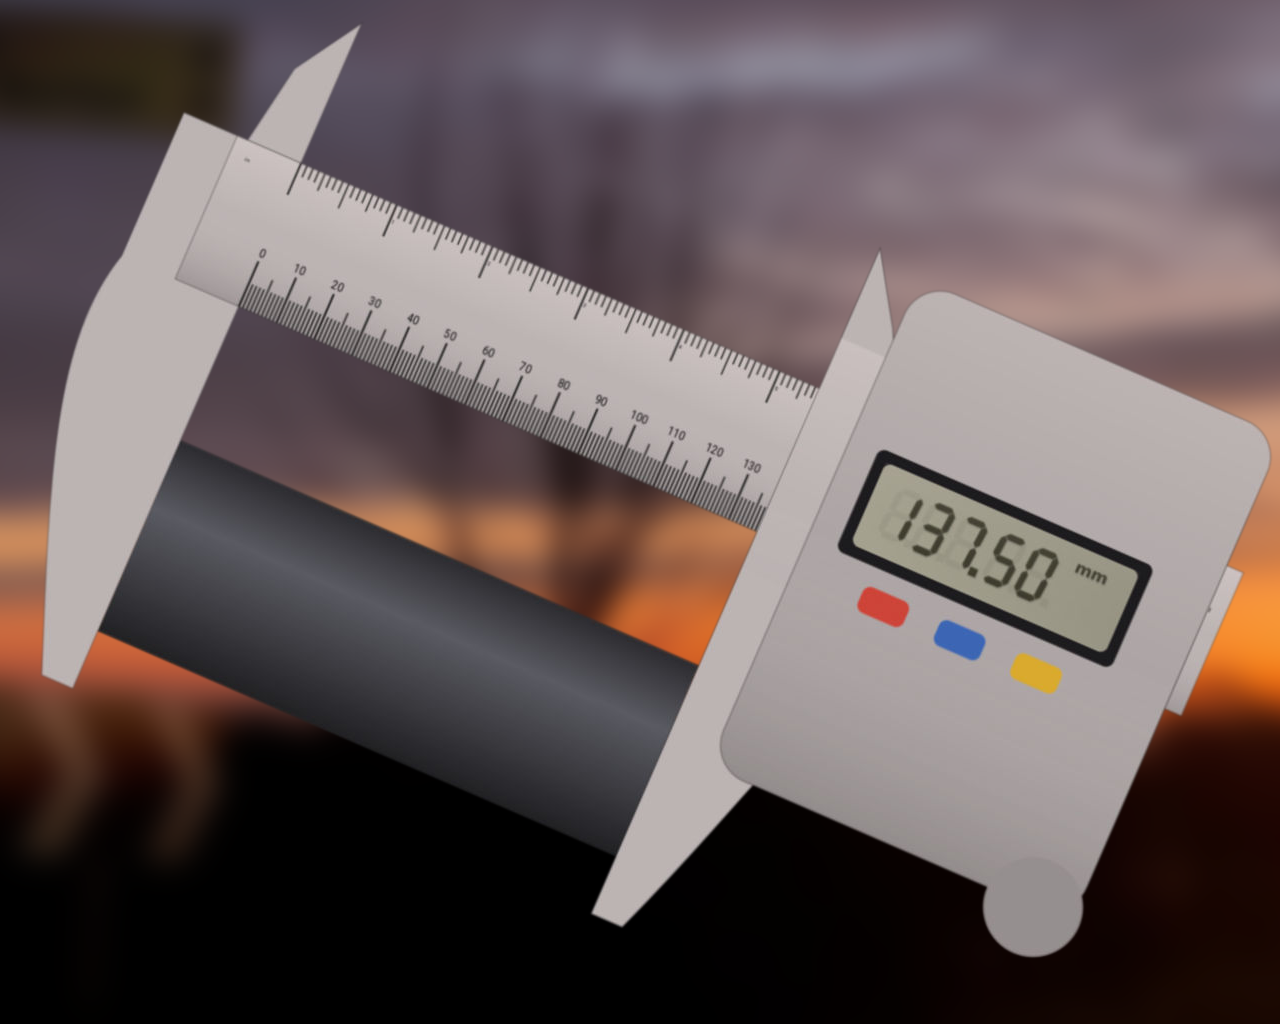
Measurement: 137.50 mm
